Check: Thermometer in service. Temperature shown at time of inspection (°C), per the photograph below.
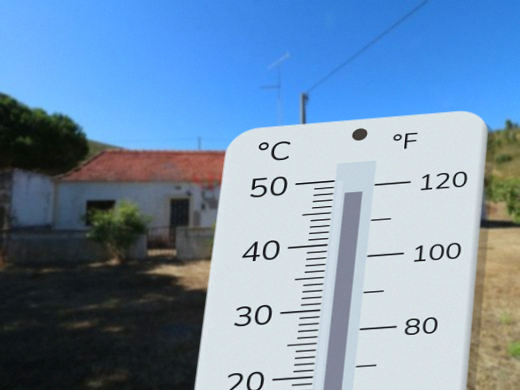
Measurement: 48 °C
